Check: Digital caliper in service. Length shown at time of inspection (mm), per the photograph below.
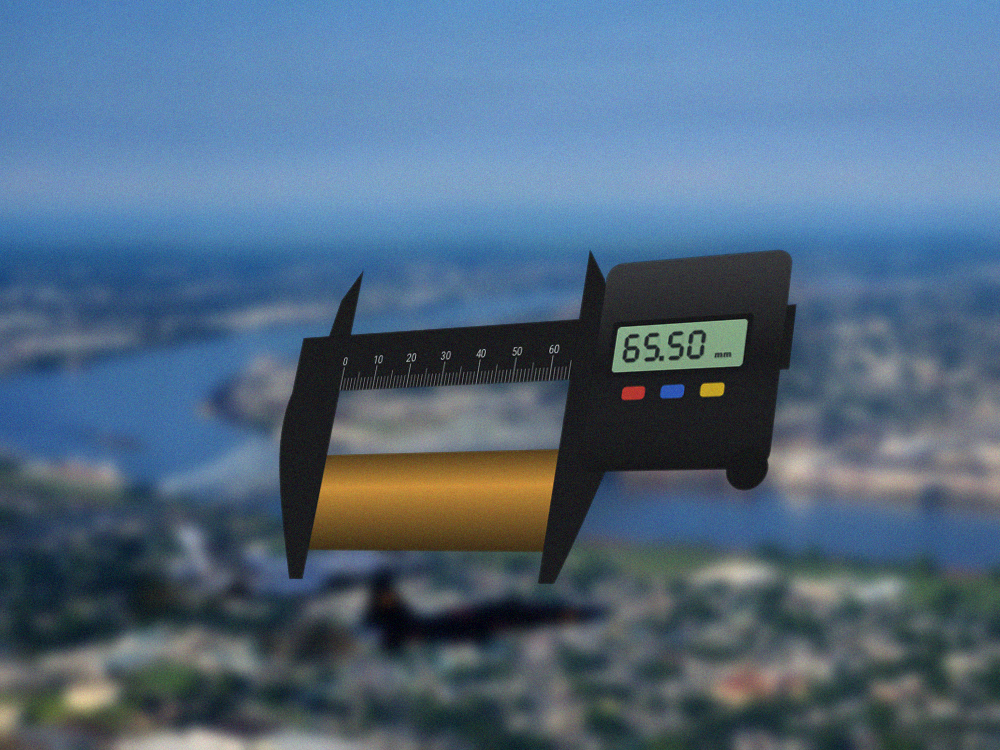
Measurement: 65.50 mm
